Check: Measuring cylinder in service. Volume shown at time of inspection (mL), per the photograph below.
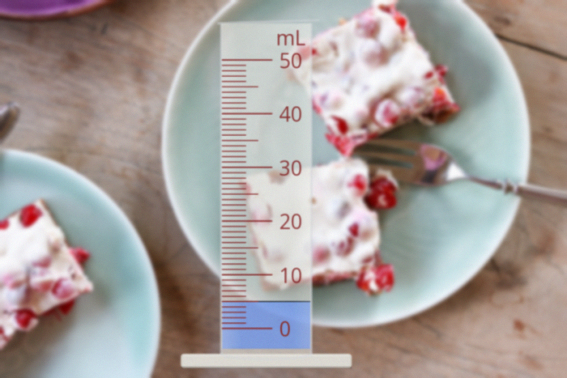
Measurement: 5 mL
